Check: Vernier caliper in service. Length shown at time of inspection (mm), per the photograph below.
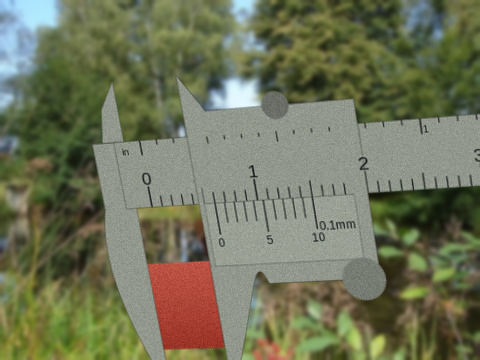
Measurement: 6.0 mm
